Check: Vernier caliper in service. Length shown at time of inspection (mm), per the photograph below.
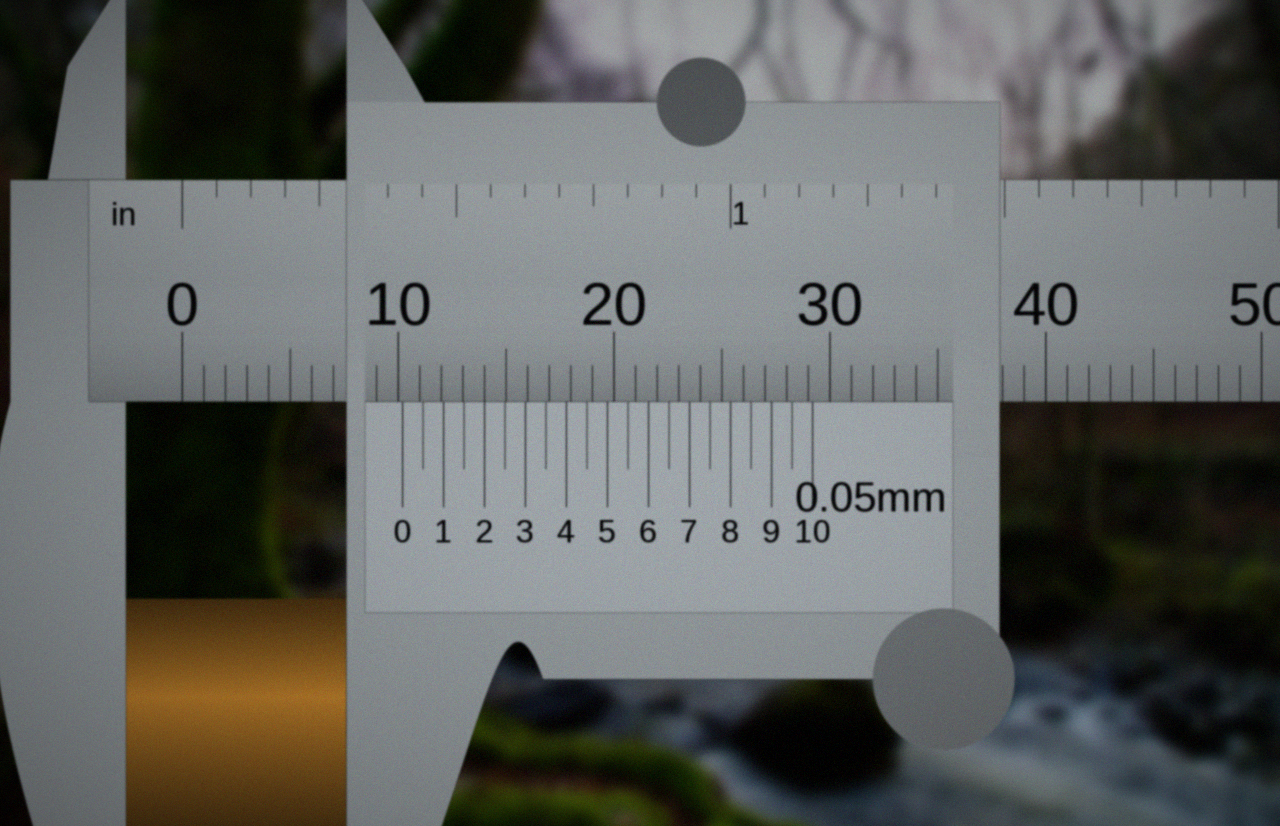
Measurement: 10.2 mm
